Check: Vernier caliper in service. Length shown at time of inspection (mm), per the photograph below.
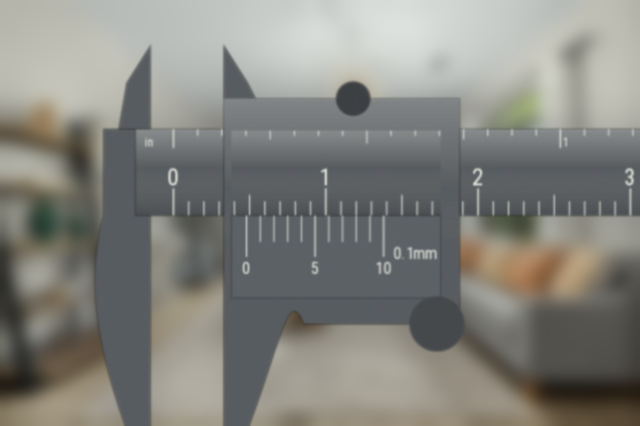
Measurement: 4.8 mm
